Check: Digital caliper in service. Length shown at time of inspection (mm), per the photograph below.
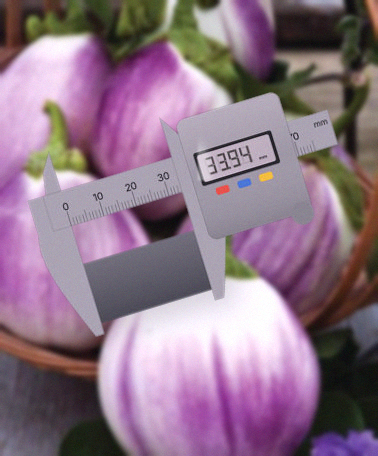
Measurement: 33.94 mm
